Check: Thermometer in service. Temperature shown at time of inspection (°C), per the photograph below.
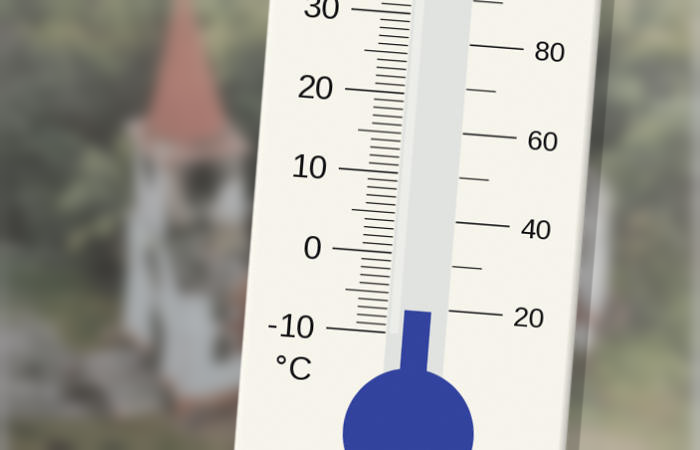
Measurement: -7 °C
